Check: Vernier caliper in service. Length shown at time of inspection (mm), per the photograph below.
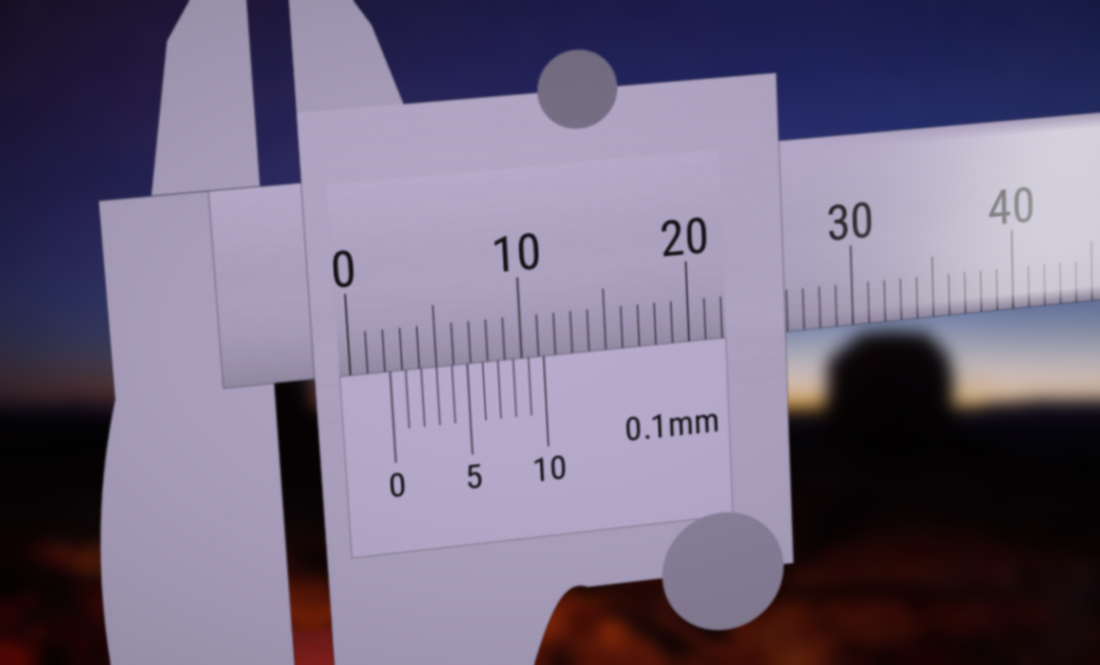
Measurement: 2.3 mm
